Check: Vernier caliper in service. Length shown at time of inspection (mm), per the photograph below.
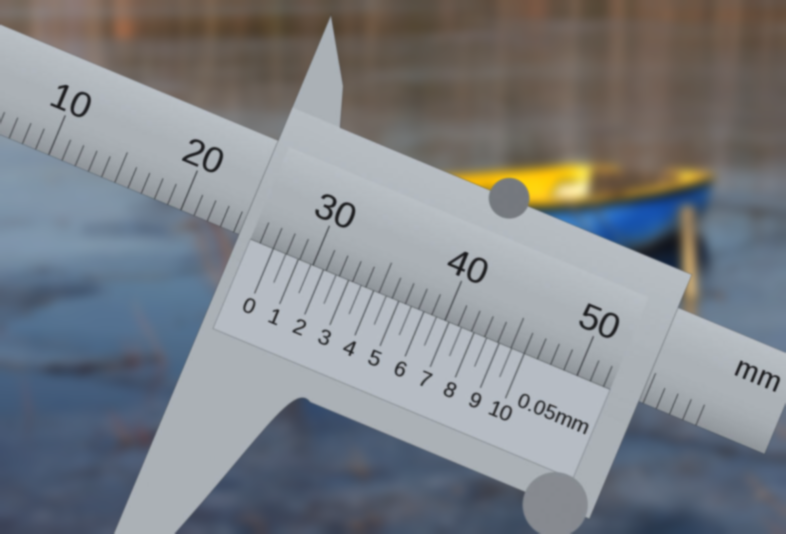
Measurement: 27.0 mm
